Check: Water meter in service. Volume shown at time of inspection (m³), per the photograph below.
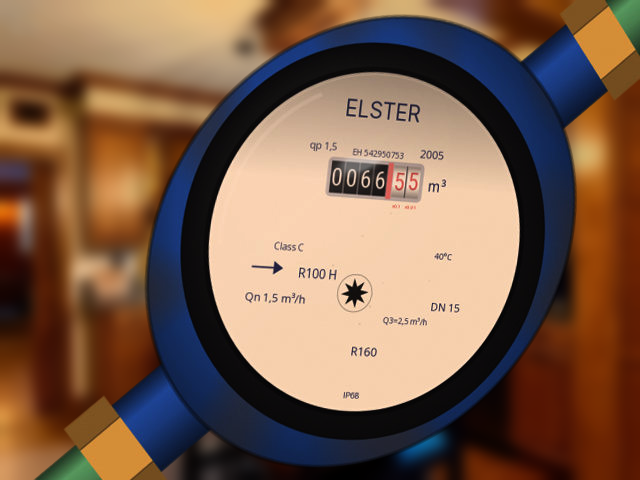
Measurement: 66.55 m³
